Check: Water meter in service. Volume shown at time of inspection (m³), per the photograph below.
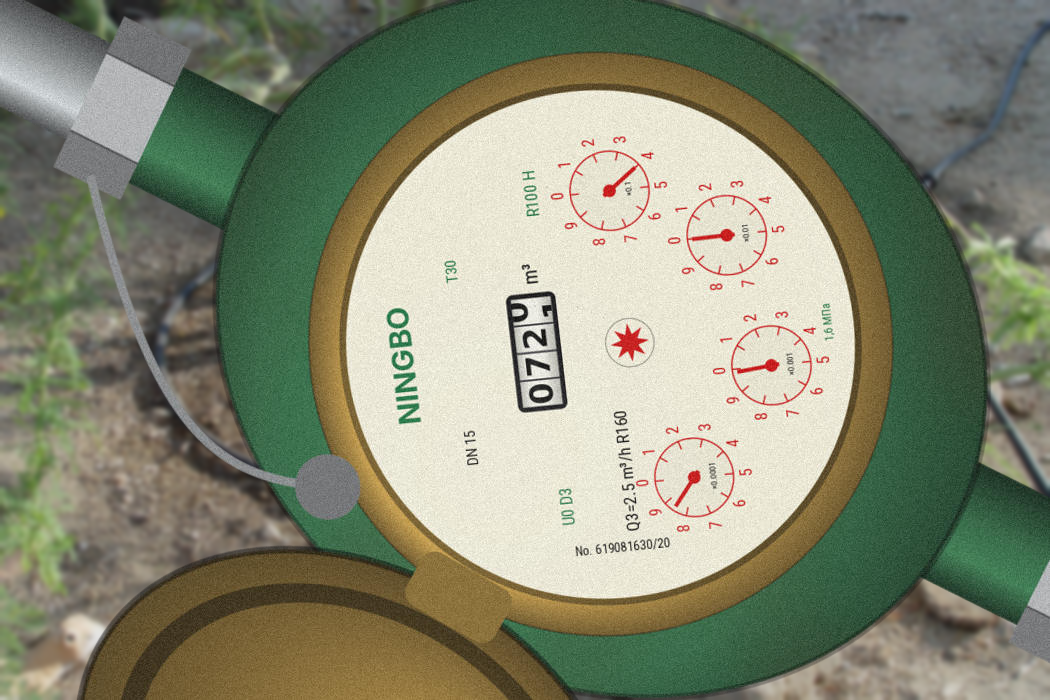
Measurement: 720.3998 m³
